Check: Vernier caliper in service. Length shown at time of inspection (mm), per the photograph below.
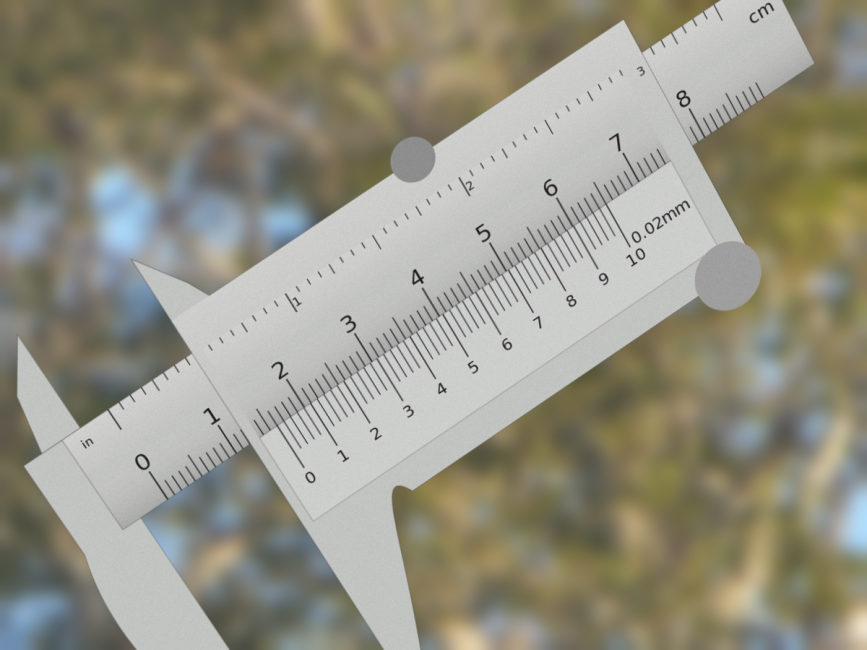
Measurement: 16.0 mm
